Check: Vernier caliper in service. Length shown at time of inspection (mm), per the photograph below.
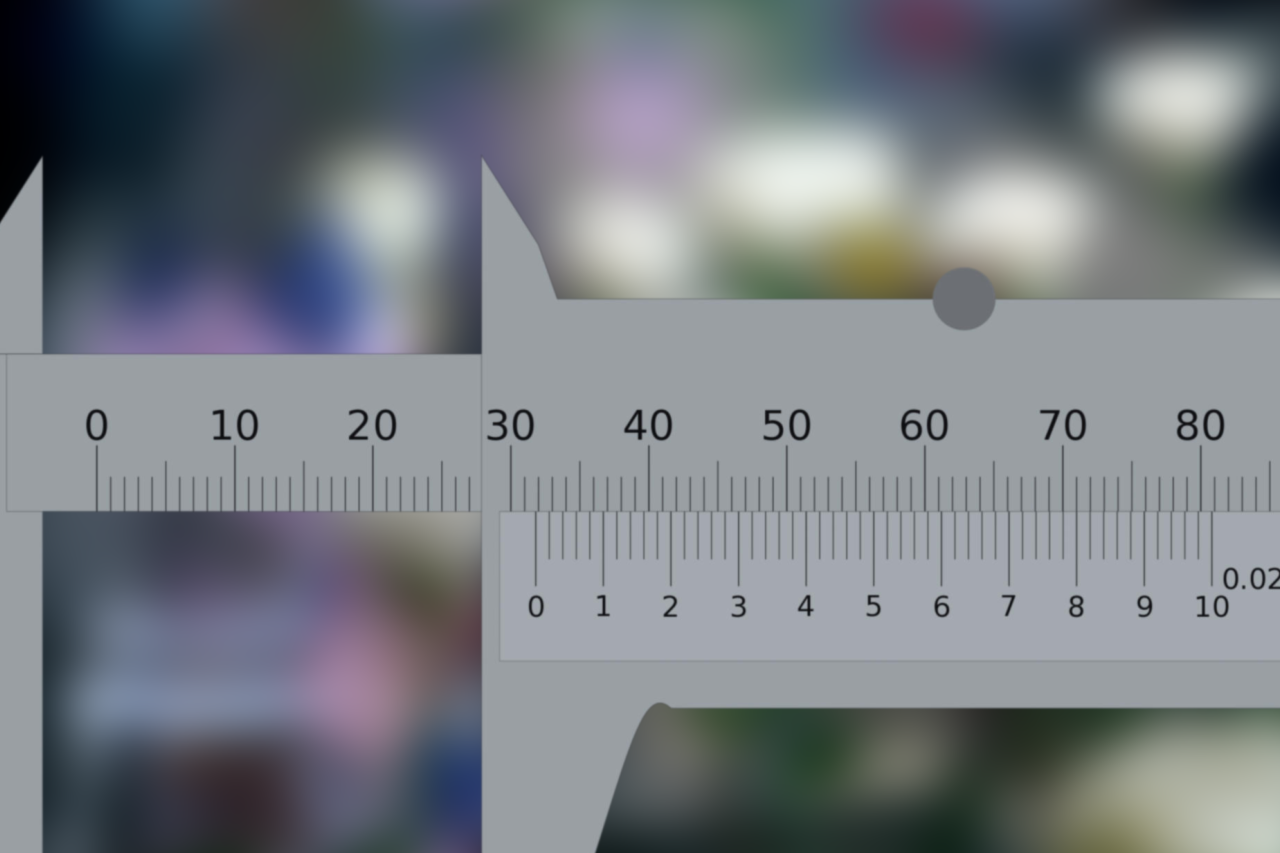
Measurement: 31.8 mm
